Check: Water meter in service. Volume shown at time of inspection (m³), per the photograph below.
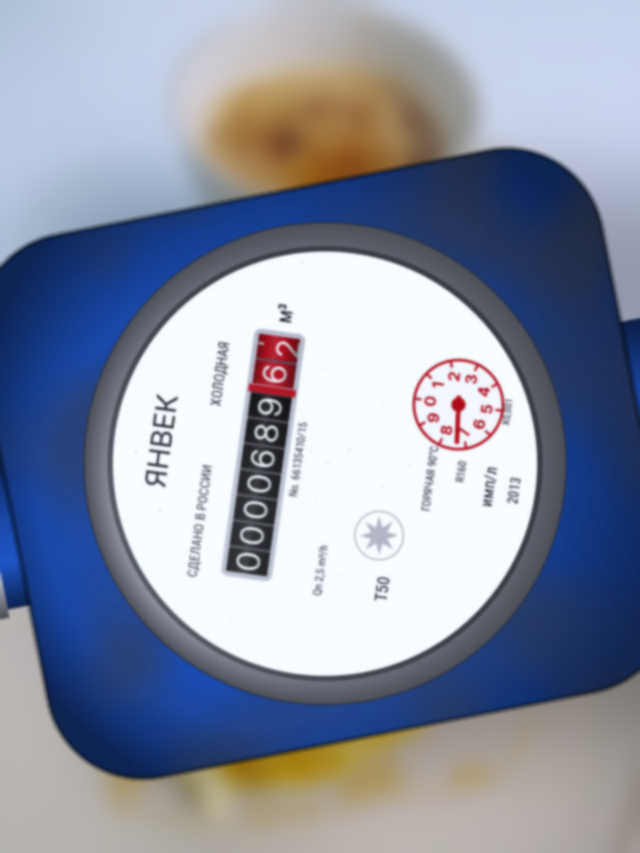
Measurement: 689.617 m³
